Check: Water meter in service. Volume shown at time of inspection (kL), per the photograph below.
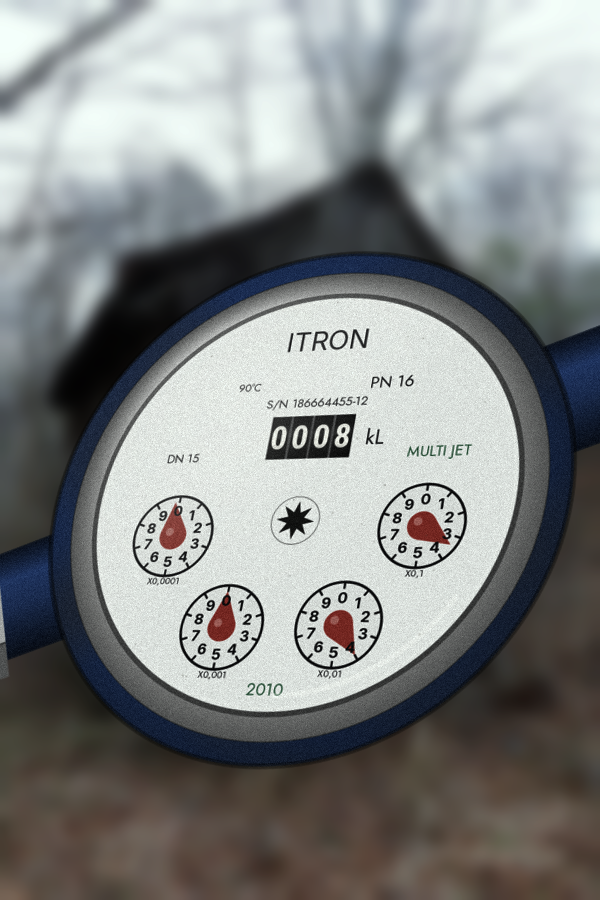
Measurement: 8.3399 kL
